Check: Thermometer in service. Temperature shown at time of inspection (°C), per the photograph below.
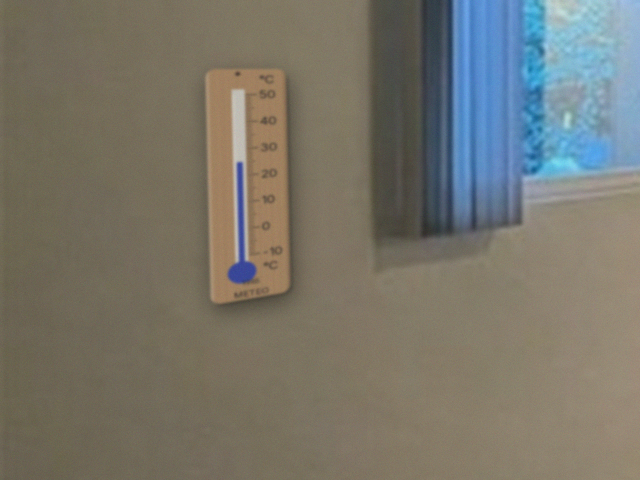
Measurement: 25 °C
